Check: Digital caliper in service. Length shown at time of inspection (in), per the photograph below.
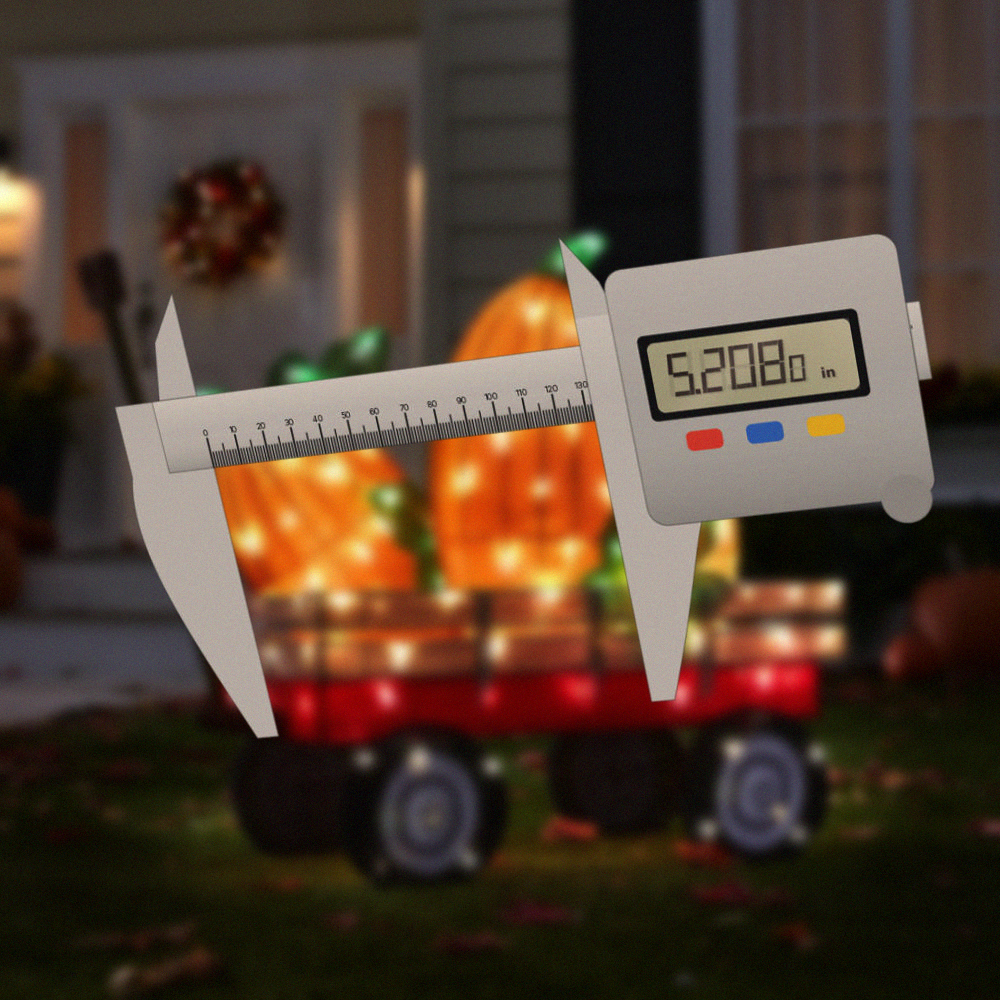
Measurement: 5.2080 in
